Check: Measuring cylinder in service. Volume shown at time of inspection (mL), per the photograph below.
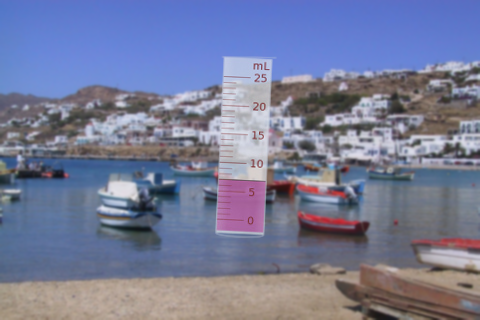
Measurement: 7 mL
